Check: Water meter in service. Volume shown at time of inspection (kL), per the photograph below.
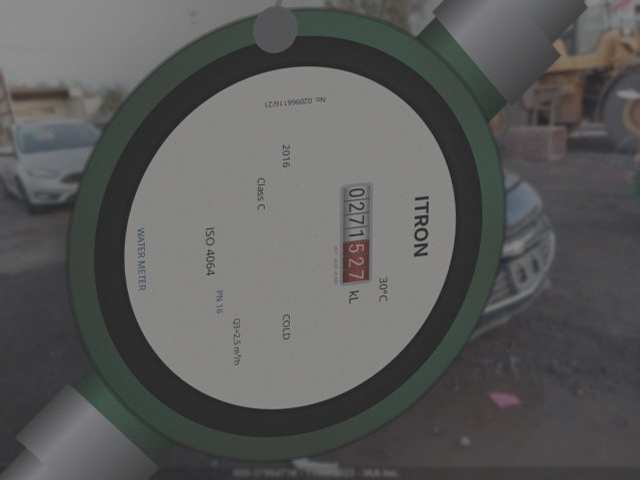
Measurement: 271.527 kL
